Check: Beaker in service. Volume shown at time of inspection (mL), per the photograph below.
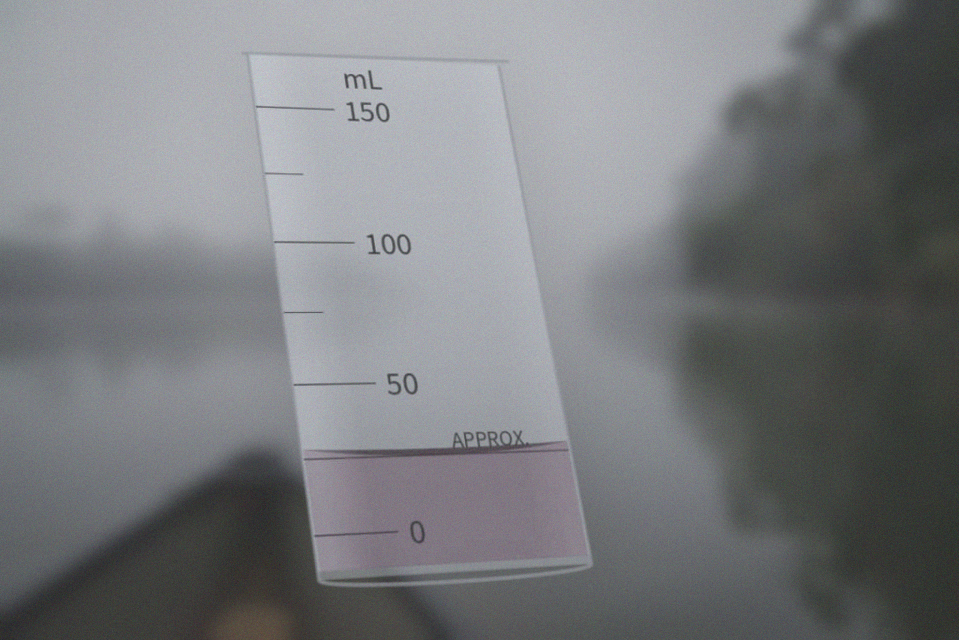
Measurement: 25 mL
